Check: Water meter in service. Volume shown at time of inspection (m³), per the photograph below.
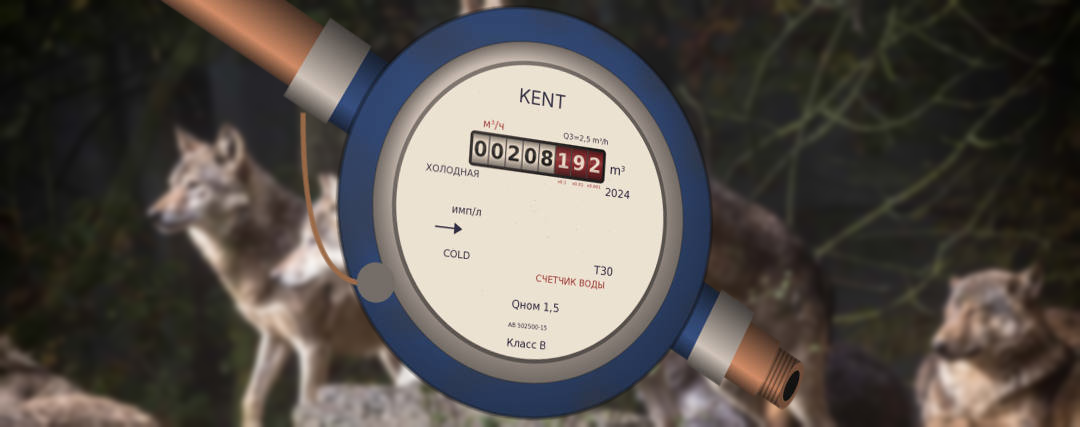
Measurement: 208.192 m³
